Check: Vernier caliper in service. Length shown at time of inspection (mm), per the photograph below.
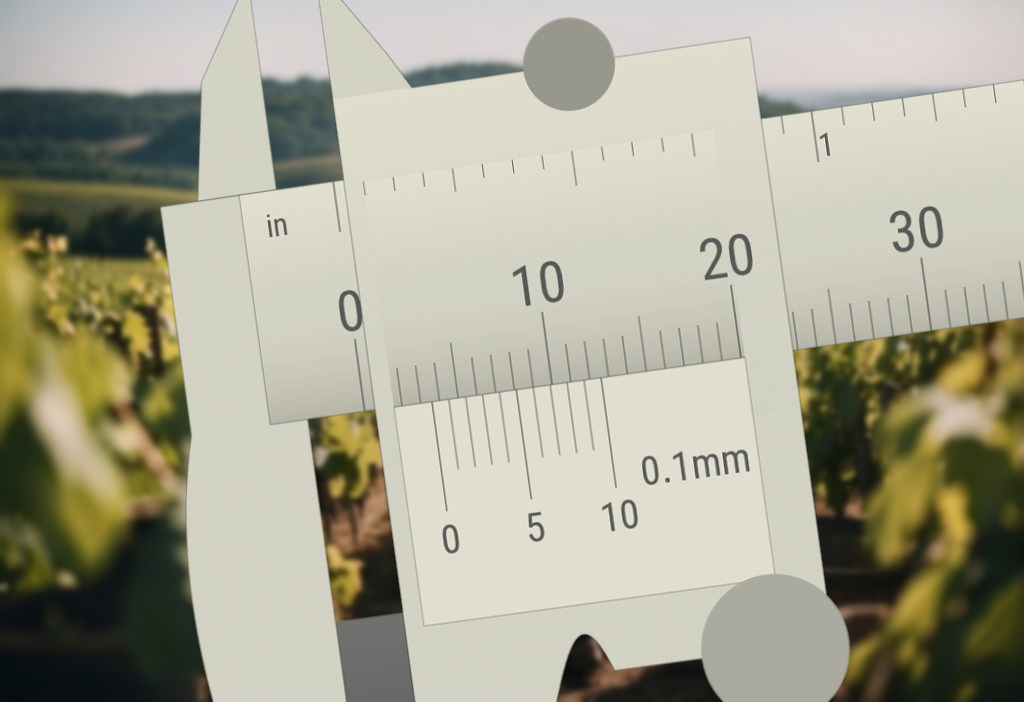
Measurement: 3.6 mm
